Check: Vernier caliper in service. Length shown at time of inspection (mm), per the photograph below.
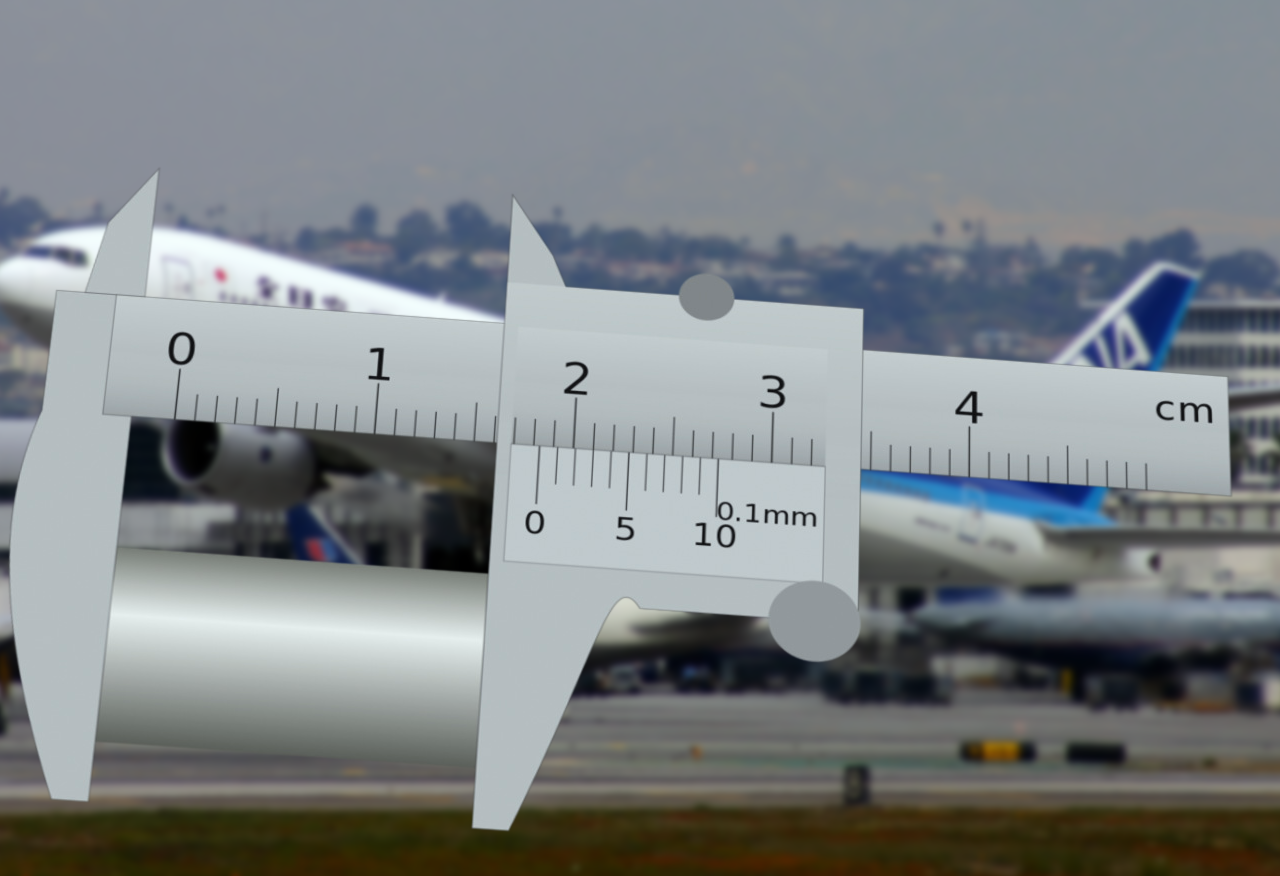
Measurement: 18.3 mm
